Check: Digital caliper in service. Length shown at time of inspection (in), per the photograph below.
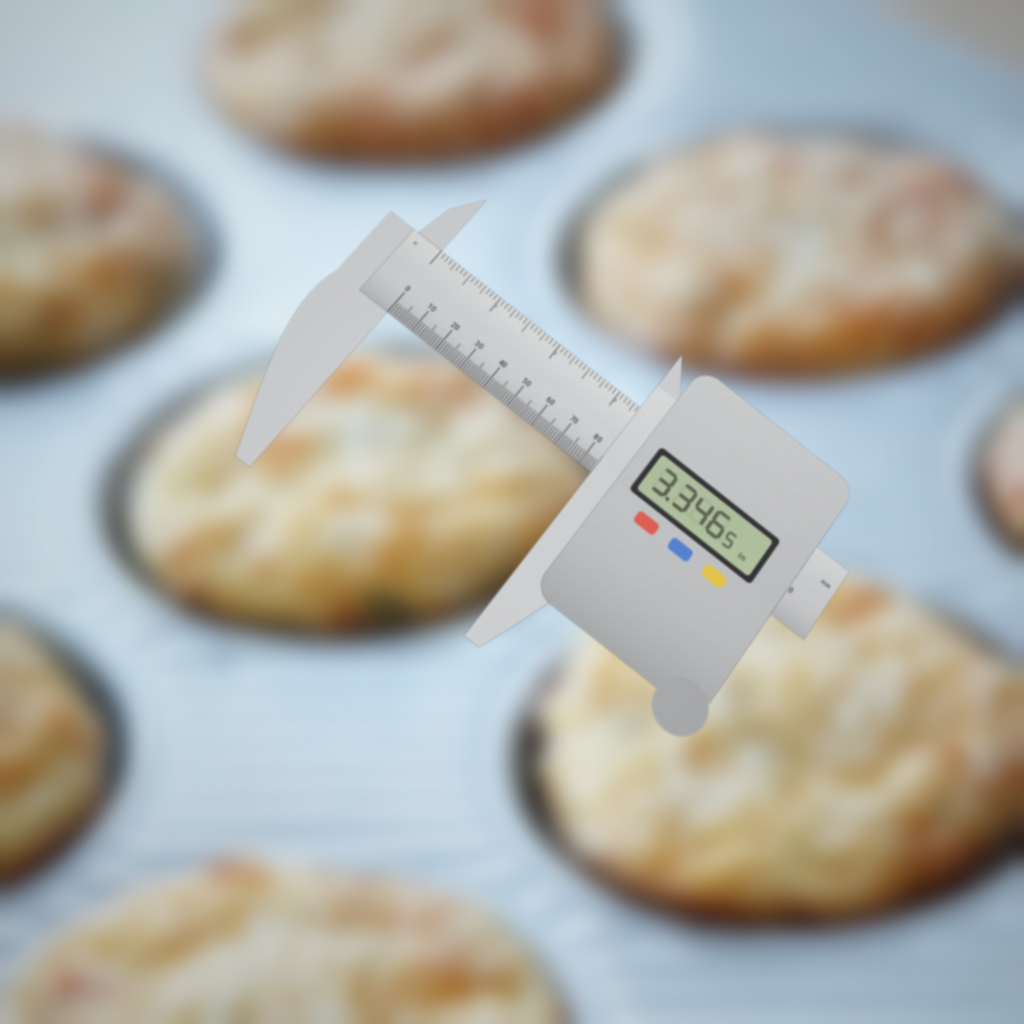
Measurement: 3.3465 in
